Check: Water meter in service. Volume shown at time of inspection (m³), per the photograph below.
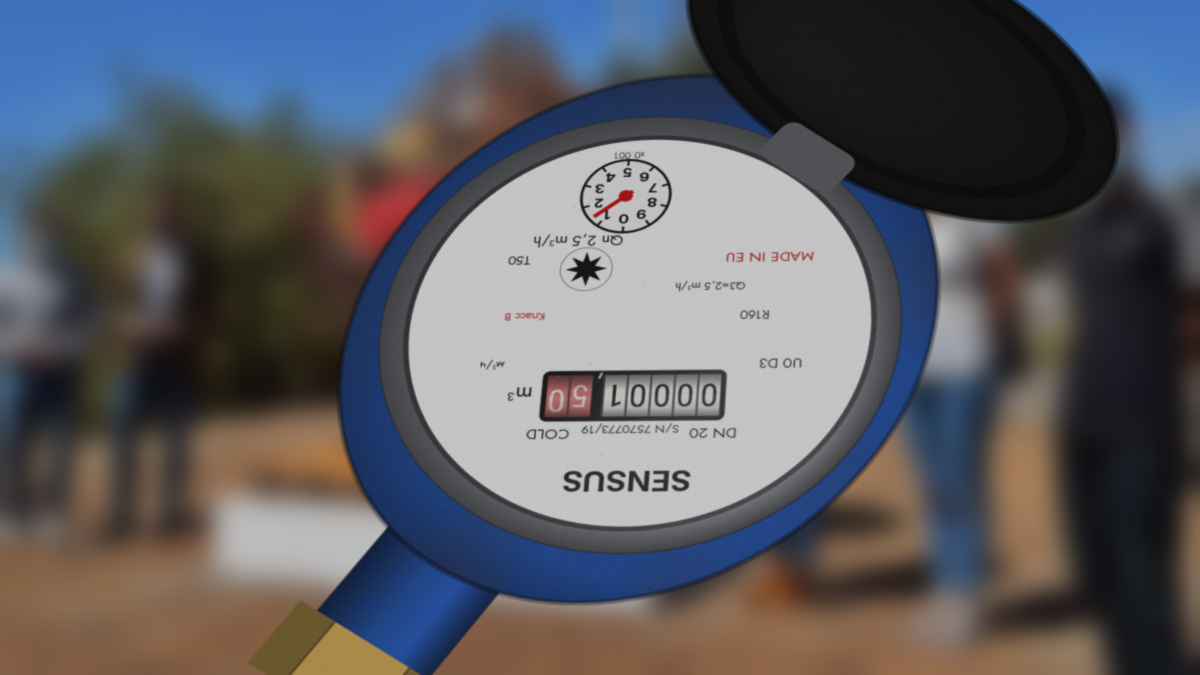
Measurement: 1.501 m³
